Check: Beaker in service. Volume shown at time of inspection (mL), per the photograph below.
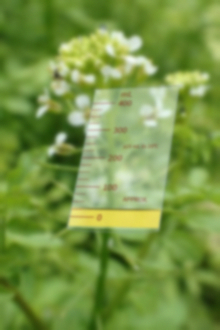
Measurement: 25 mL
